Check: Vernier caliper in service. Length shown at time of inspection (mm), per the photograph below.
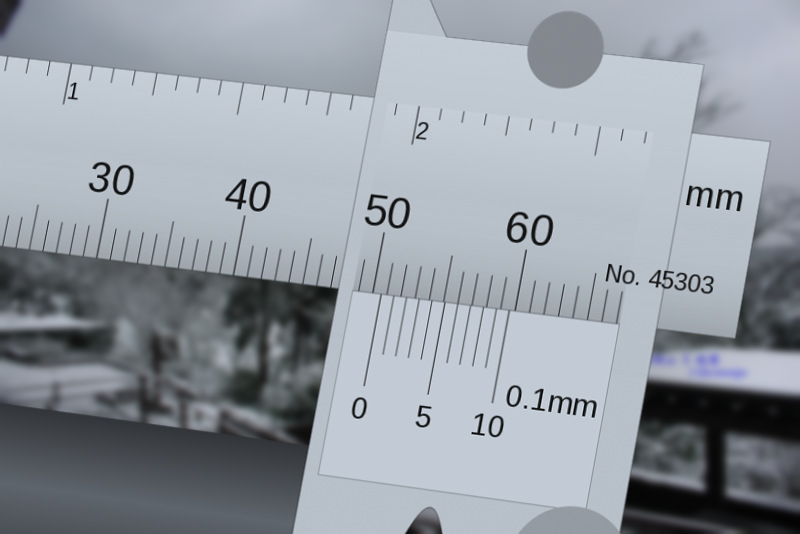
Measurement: 50.6 mm
